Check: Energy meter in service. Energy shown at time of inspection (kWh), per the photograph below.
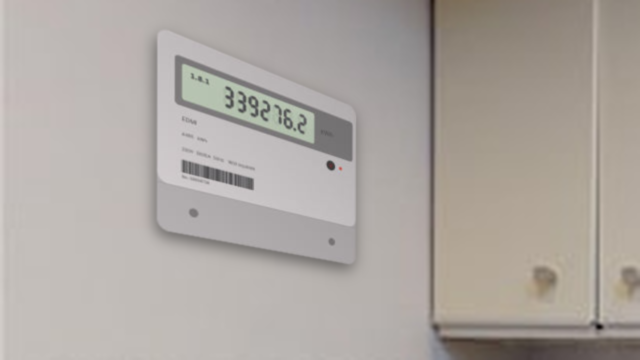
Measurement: 339276.2 kWh
